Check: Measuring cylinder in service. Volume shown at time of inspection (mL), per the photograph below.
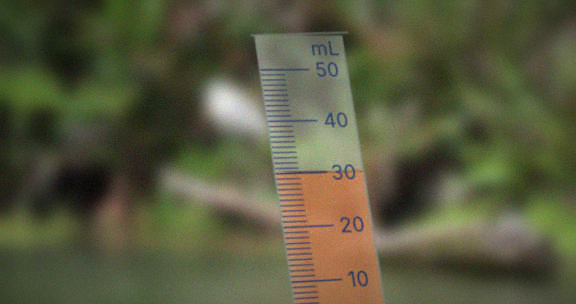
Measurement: 30 mL
